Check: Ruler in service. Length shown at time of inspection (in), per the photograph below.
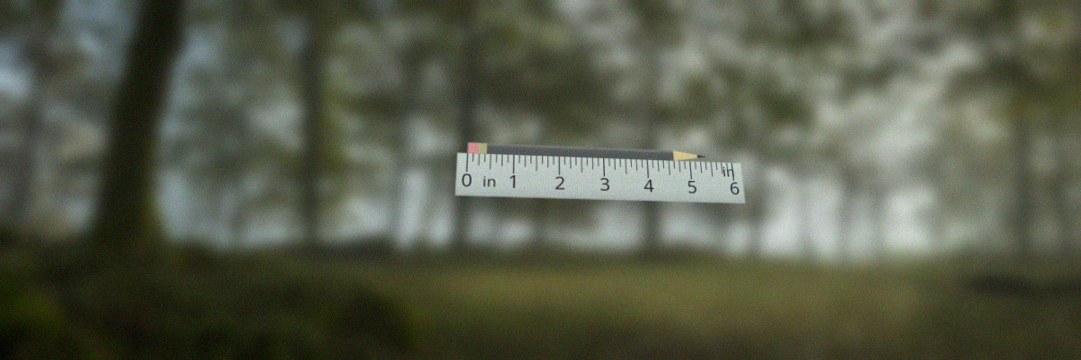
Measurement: 5.375 in
